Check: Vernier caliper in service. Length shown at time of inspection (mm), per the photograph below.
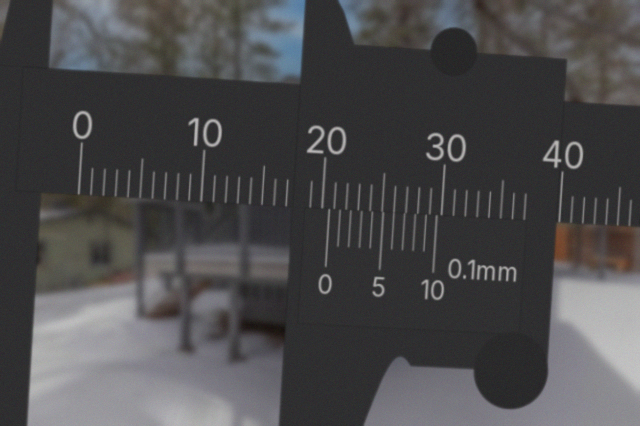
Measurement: 20.6 mm
